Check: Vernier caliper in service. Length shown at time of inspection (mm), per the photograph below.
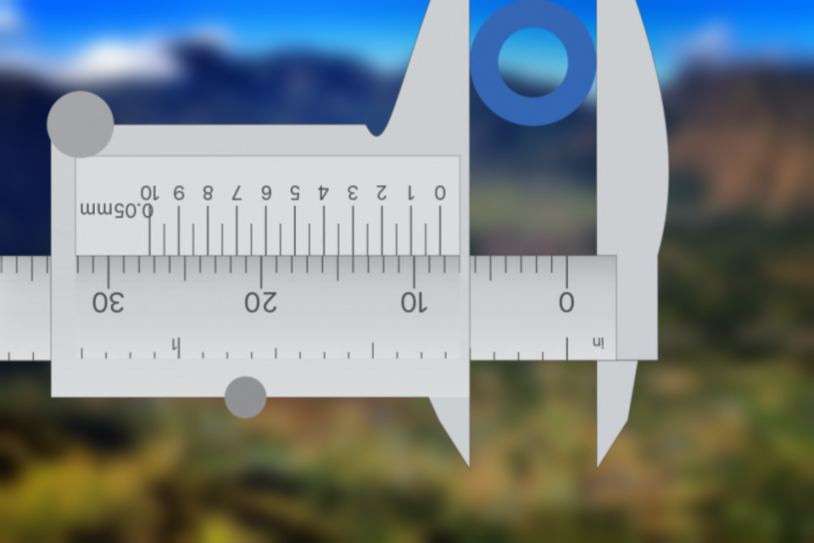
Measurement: 8.3 mm
